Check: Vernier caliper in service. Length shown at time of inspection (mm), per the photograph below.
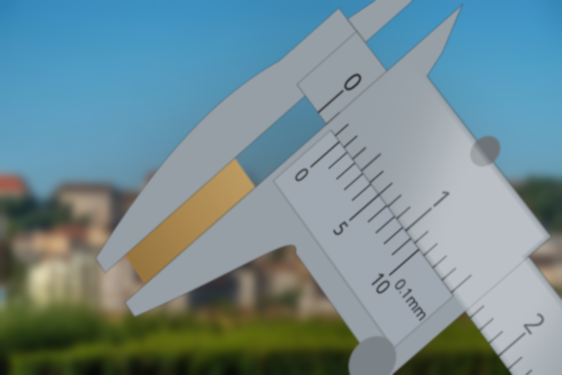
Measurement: 2.5 mm
